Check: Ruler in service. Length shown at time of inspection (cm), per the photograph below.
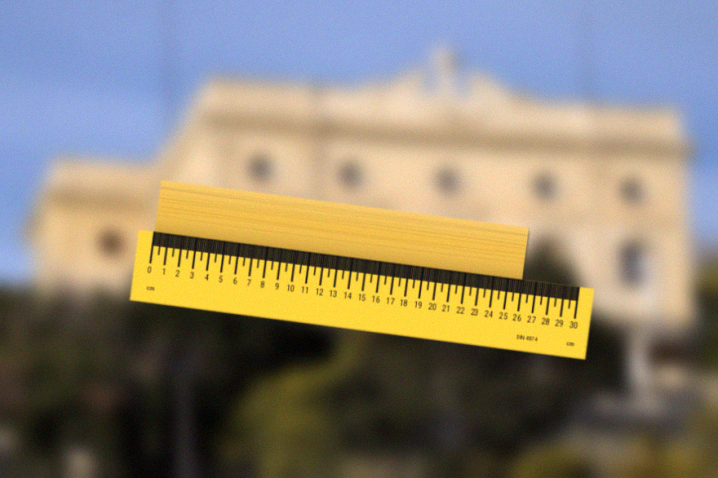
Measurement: 26 cm
